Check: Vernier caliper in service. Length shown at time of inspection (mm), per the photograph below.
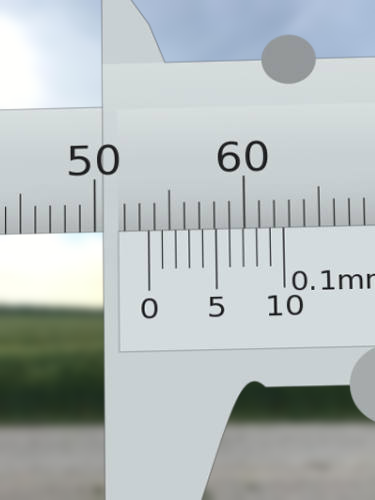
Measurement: 53.6 mm
